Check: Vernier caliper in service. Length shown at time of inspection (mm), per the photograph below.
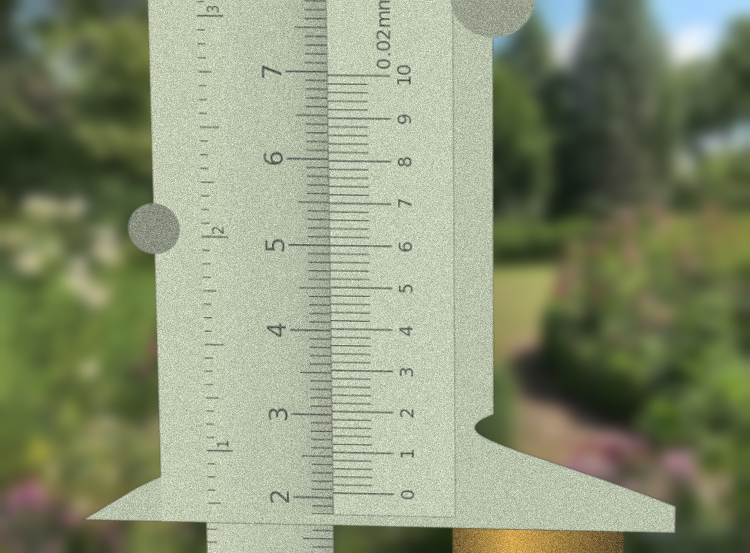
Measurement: 20.6 mm
